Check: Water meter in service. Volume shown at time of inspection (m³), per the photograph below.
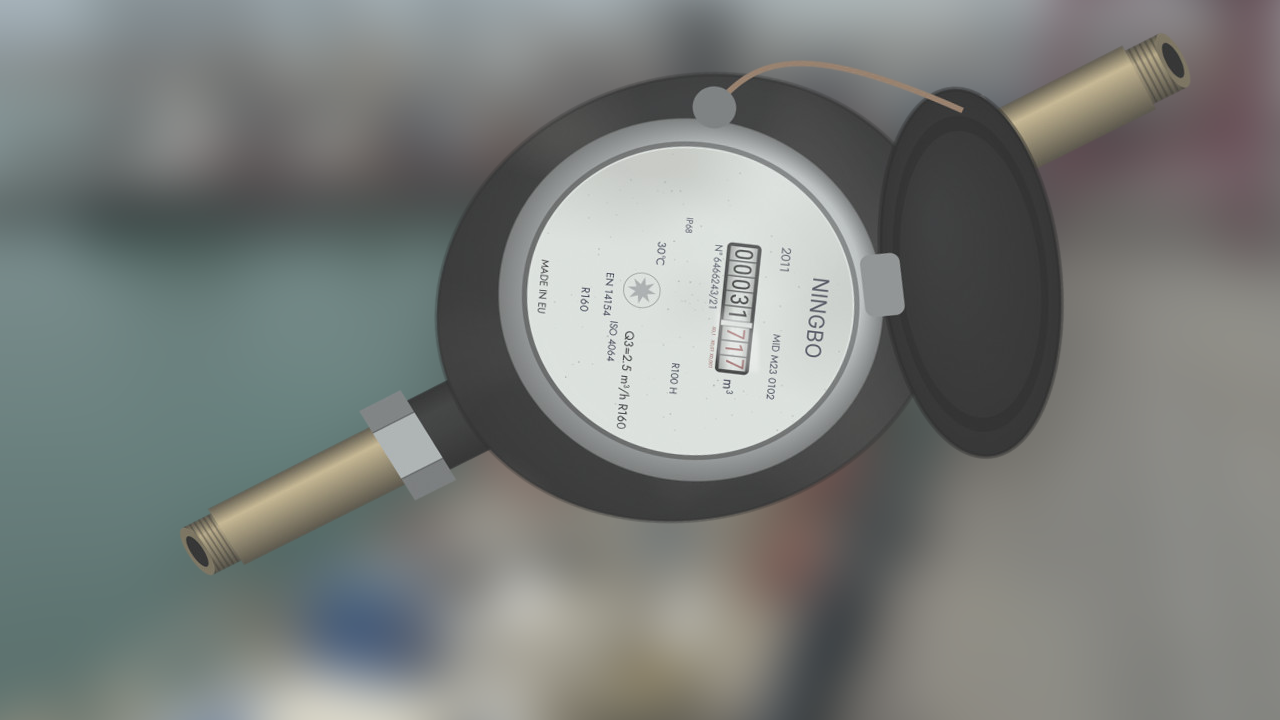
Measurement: 31.717 m³
